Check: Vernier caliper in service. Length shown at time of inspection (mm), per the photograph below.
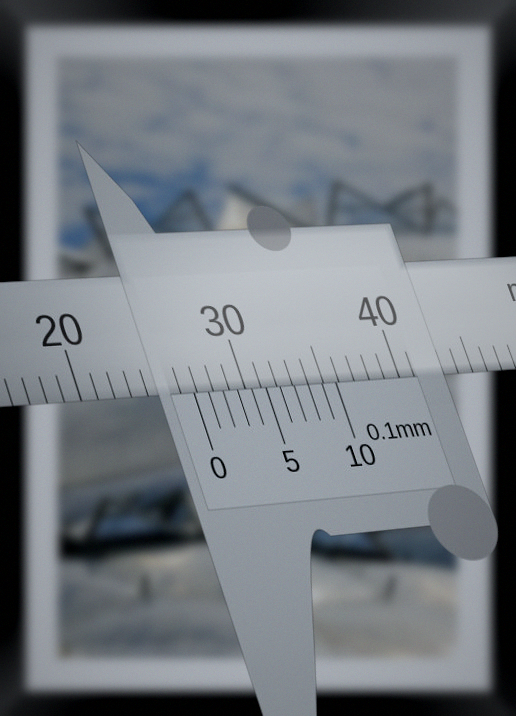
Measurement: 26.8 mm
